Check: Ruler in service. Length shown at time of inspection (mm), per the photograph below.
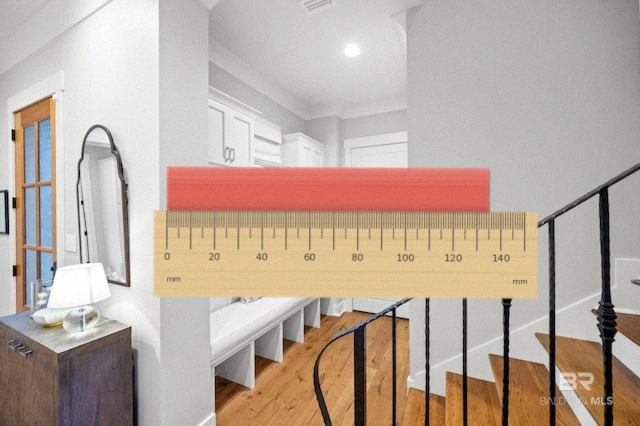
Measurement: 135 mm
